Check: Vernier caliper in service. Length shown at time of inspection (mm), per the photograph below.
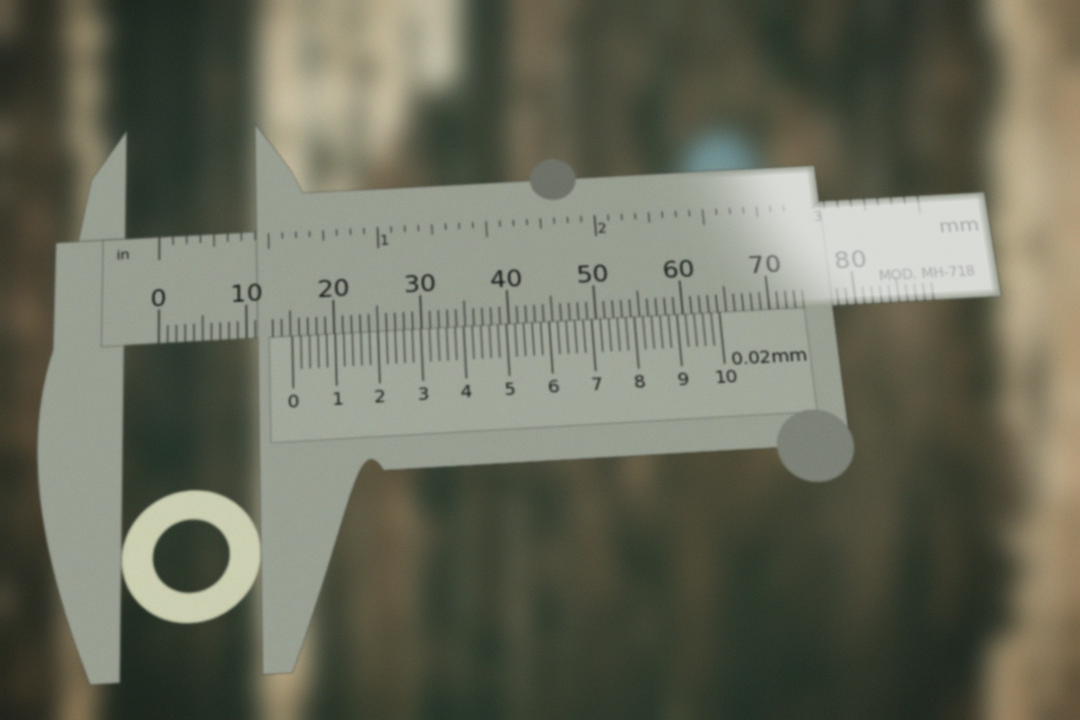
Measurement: 15.2 mm
